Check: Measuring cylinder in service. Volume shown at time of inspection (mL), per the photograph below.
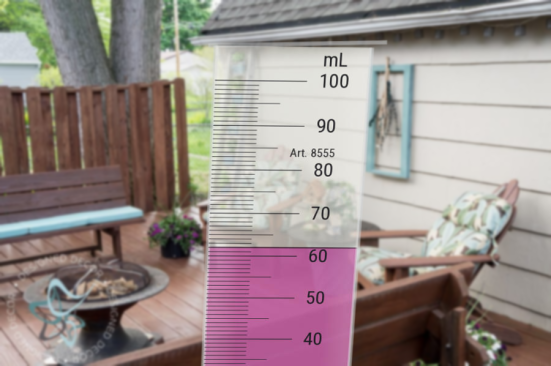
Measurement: 62 mL
